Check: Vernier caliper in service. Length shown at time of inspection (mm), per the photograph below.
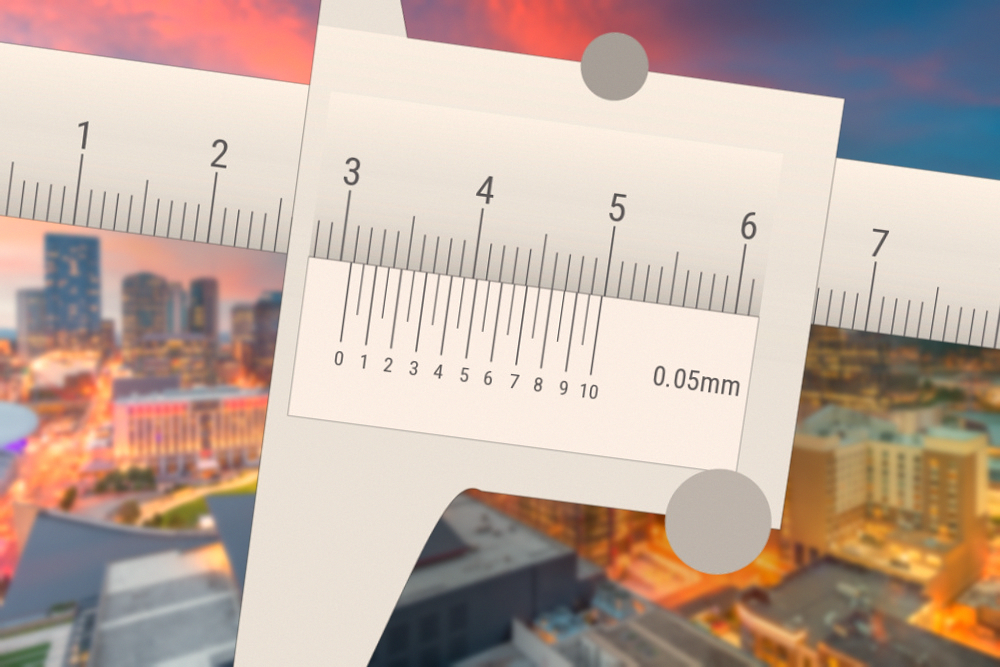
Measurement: 30.8 mm
